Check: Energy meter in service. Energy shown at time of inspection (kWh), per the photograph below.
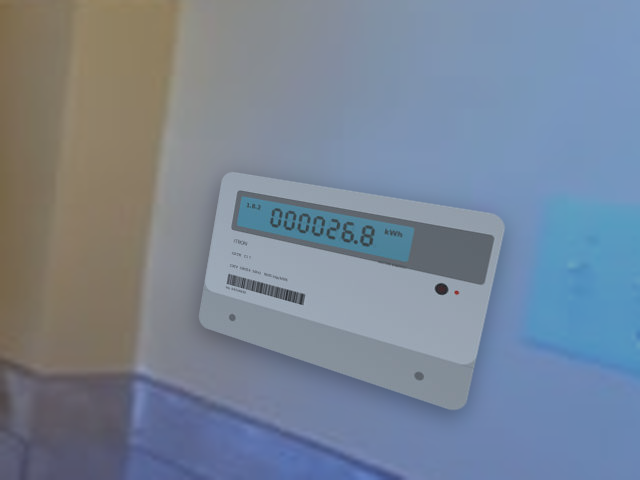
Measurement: 26.8 kWh
